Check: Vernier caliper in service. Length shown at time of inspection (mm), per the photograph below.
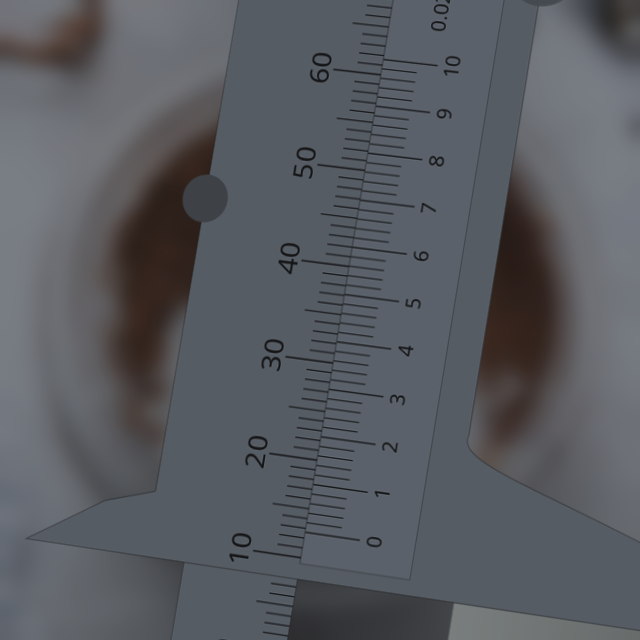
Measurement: 12.6 mm
